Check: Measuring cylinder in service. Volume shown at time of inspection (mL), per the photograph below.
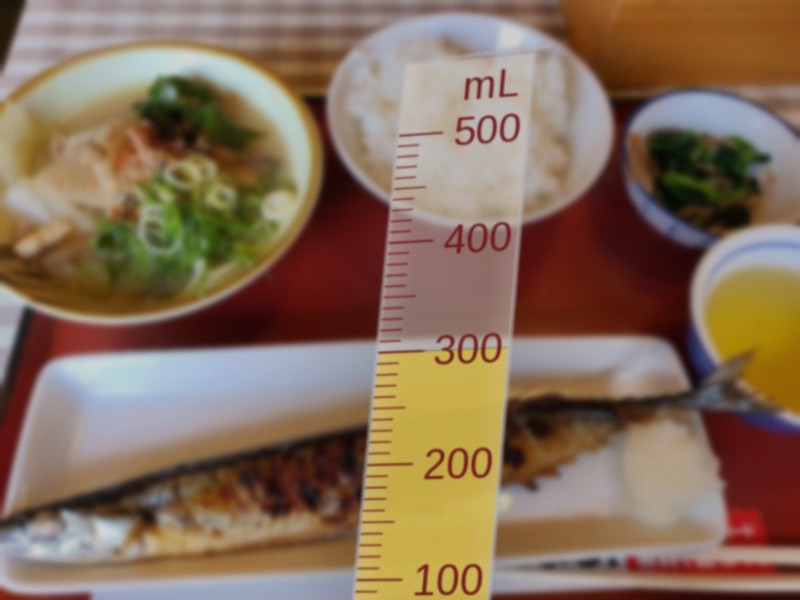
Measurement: 300 mL
